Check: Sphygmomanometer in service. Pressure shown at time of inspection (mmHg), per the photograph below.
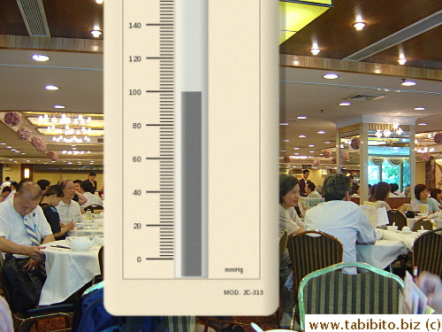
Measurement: 100 mmHg
